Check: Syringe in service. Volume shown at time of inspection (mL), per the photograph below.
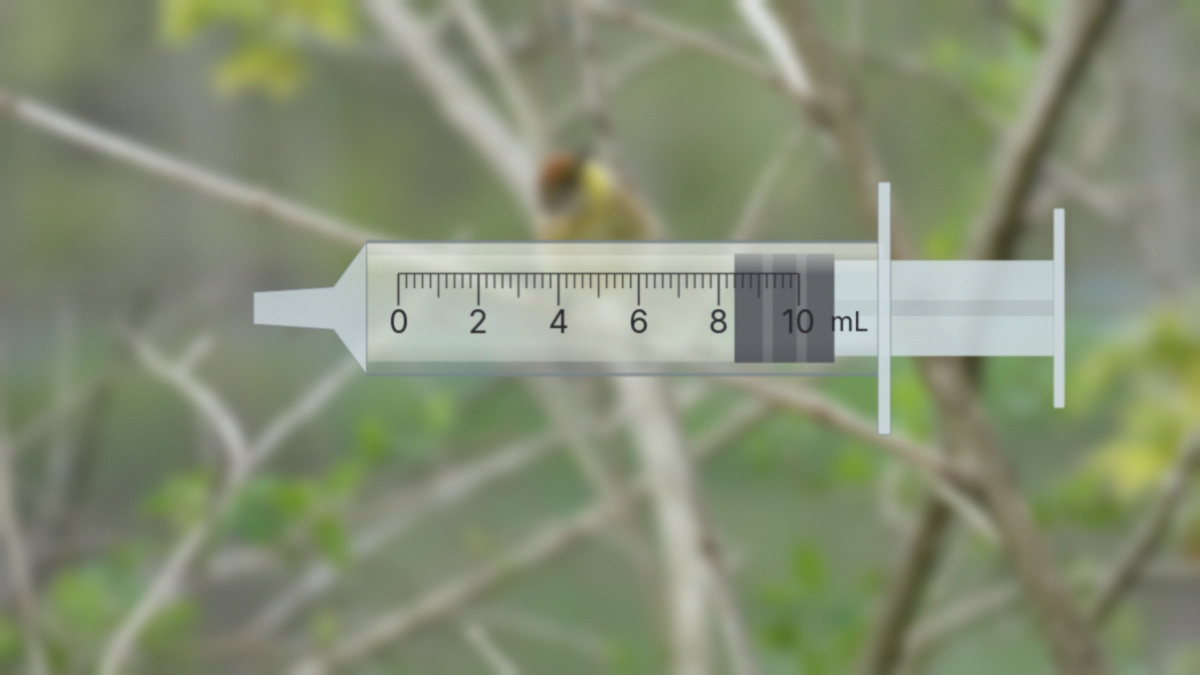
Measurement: 8.4 mL
